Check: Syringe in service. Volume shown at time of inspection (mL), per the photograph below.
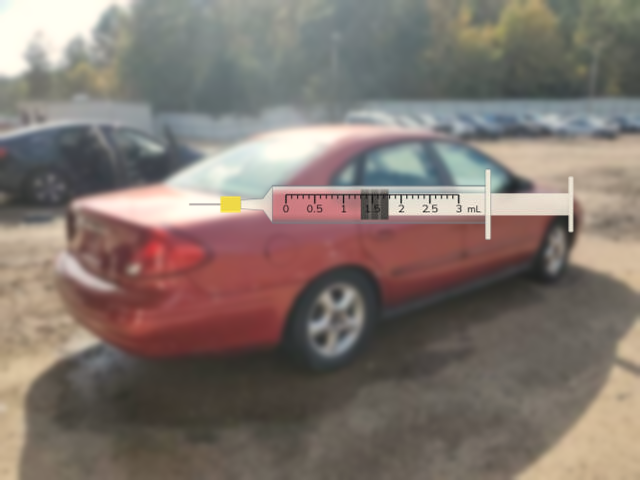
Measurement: 1.3 mL
